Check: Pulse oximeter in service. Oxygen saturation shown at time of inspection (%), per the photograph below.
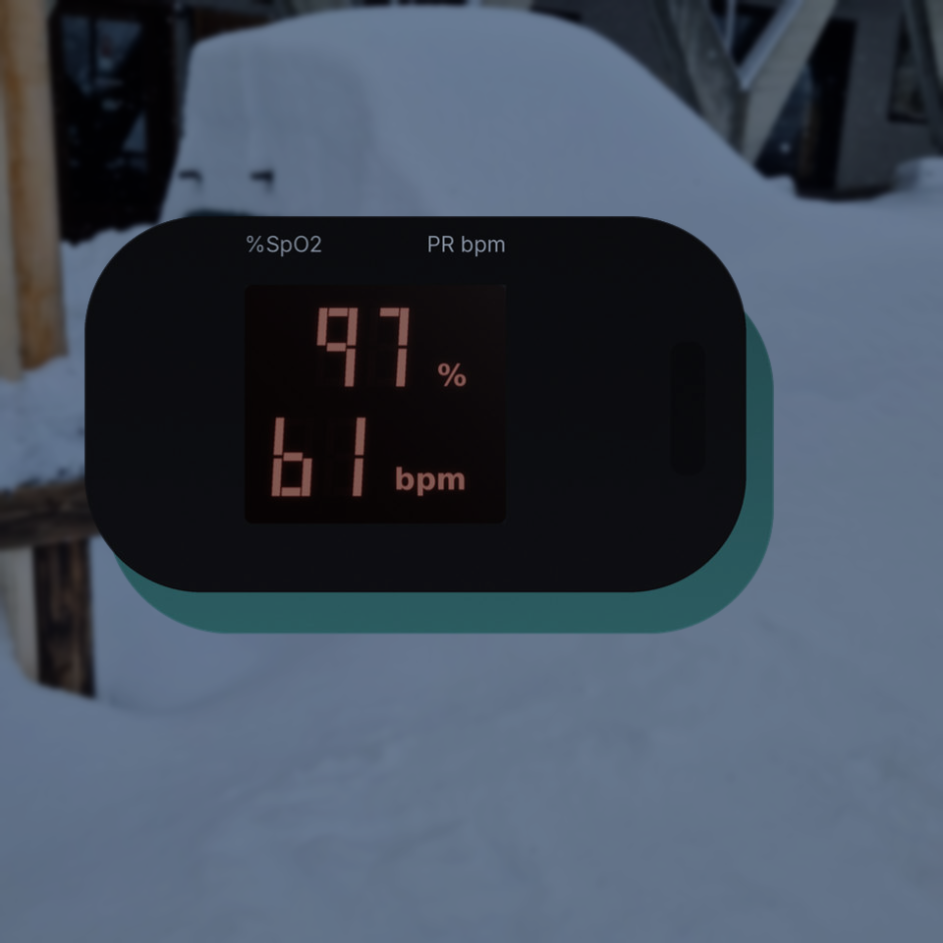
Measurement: 97 %
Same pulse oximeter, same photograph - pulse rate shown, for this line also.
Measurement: 61 bpm
